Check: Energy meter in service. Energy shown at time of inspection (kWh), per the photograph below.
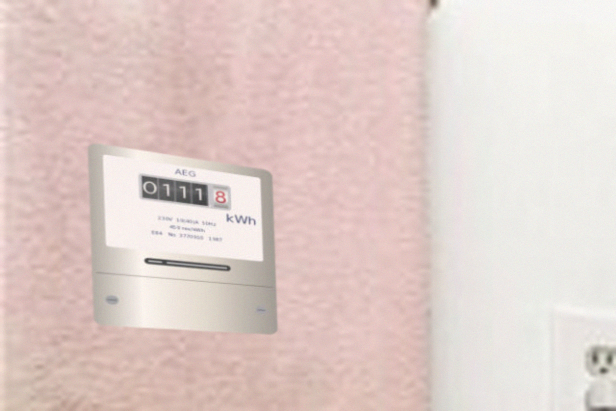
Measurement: 111.8 kWh
